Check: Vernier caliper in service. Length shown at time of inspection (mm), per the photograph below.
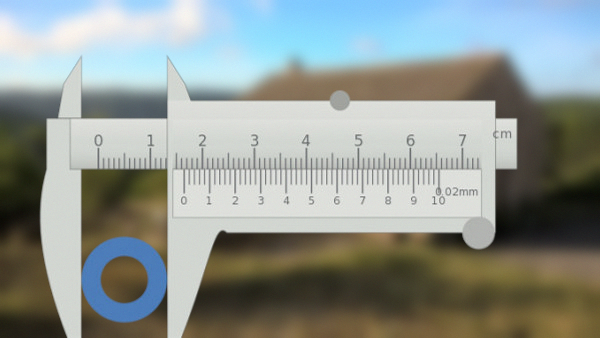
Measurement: 16.5 mm
